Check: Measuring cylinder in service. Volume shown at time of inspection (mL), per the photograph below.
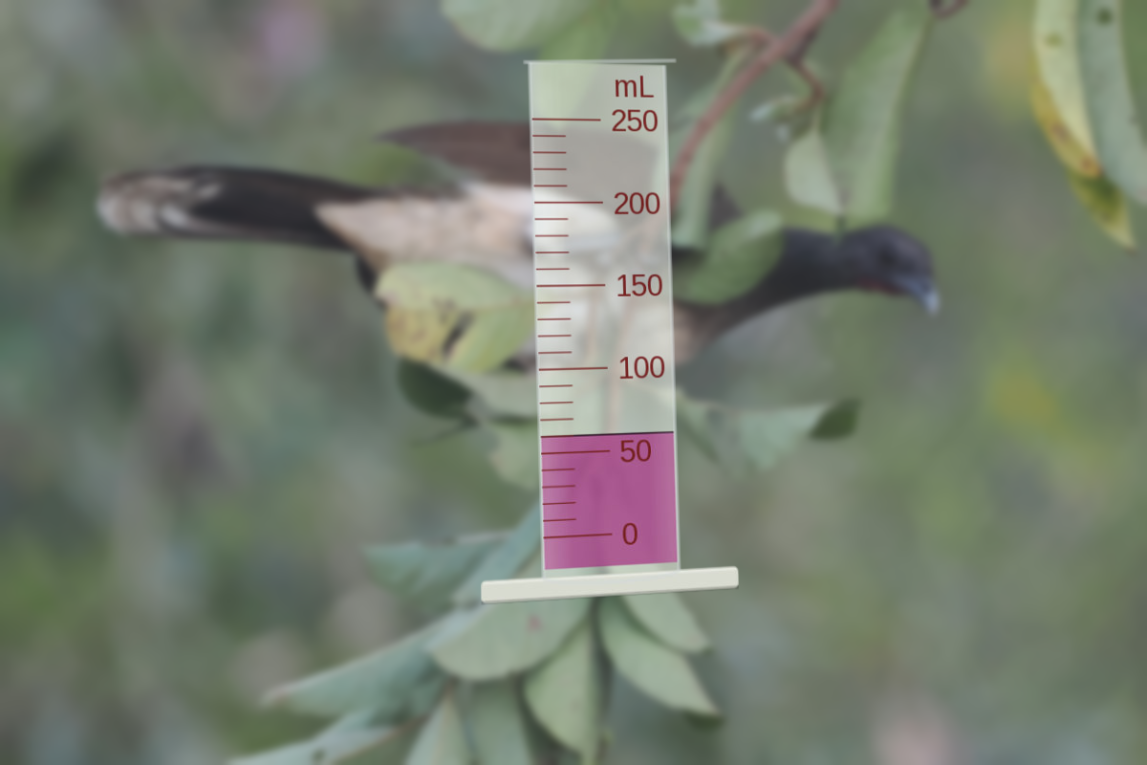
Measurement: 60 mL
